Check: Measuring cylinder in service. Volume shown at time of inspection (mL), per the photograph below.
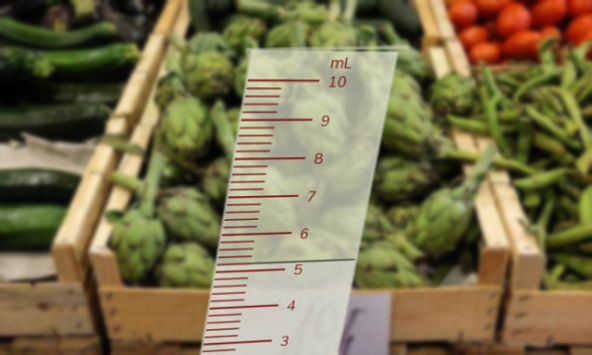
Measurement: 5.2 mL
